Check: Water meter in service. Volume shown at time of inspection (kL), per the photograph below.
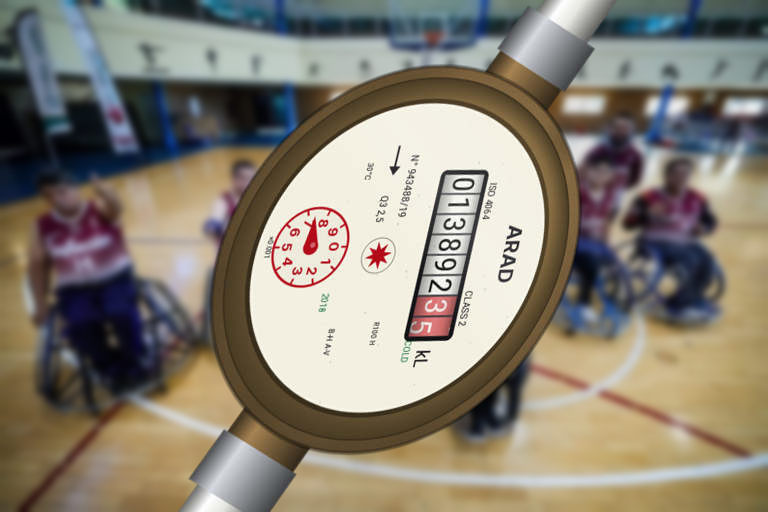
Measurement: 13892.347 kL
